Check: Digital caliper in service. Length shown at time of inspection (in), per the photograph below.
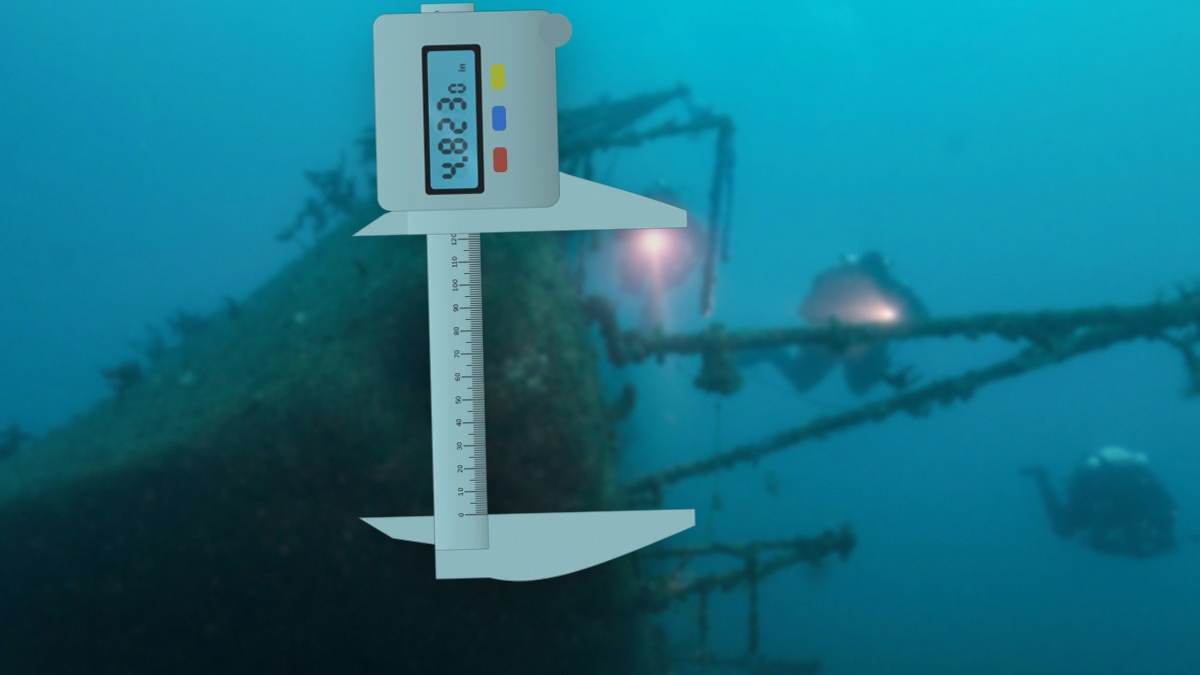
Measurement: 4.8230 in
